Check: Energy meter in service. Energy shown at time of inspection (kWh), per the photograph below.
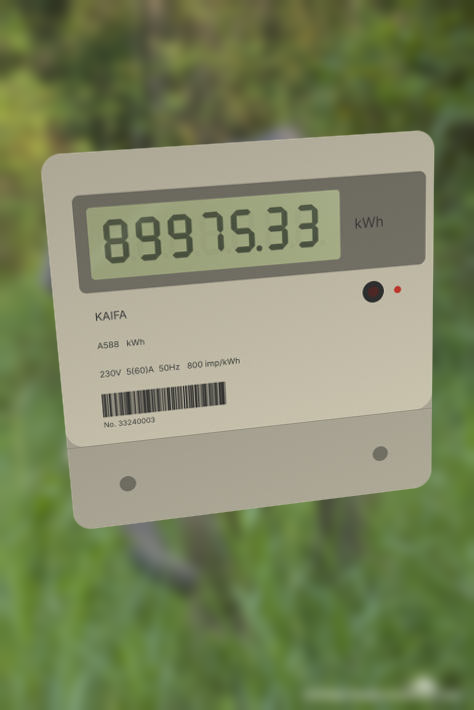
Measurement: 89975.33 kWh
